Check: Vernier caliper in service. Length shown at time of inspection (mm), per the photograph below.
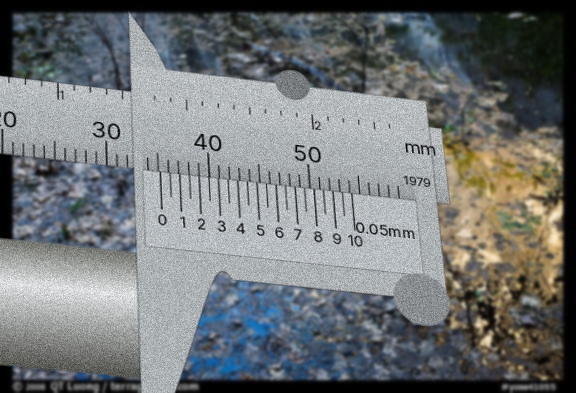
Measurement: 35.2 mm
